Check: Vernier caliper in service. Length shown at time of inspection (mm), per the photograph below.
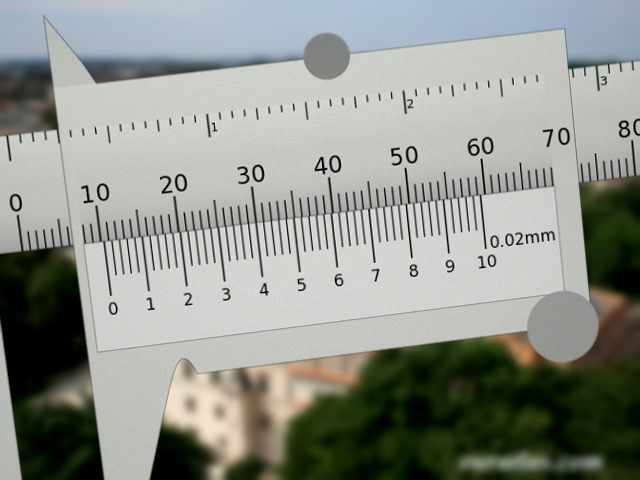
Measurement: 10.4 mm
